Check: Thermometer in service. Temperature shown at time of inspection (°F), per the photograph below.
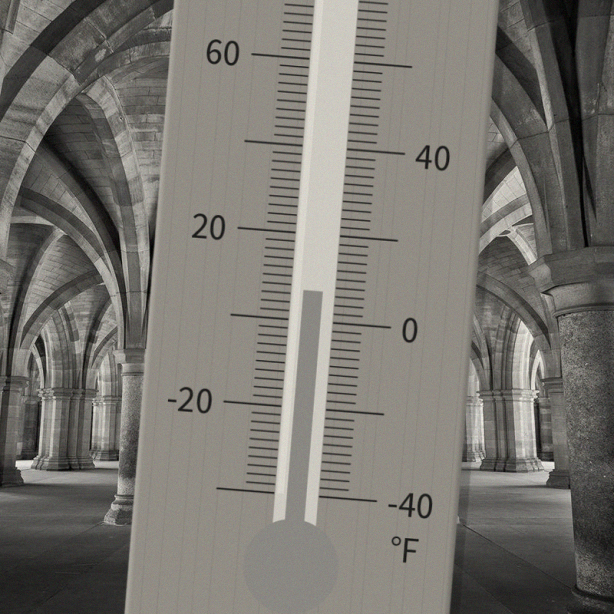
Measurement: 7 °F
